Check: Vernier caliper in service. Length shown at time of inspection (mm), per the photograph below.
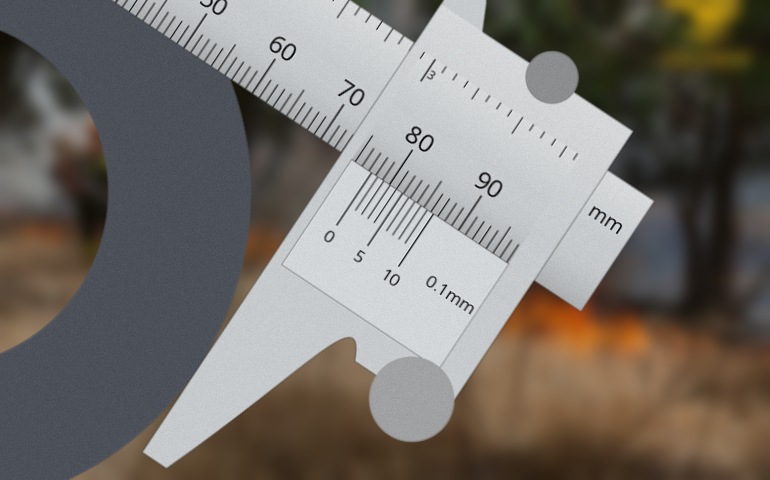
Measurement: 77.4 mm
